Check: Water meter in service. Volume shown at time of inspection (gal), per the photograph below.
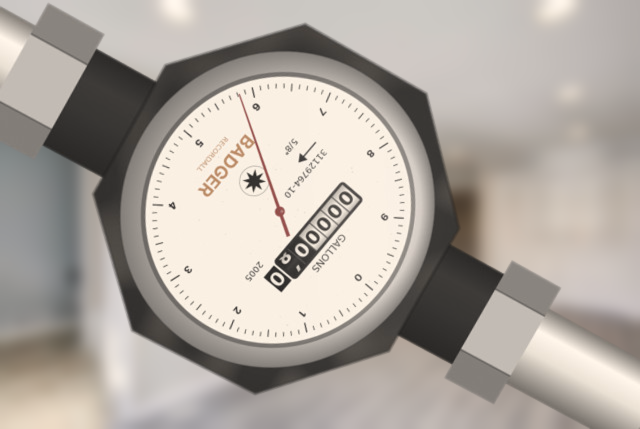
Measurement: 75.8 gal
